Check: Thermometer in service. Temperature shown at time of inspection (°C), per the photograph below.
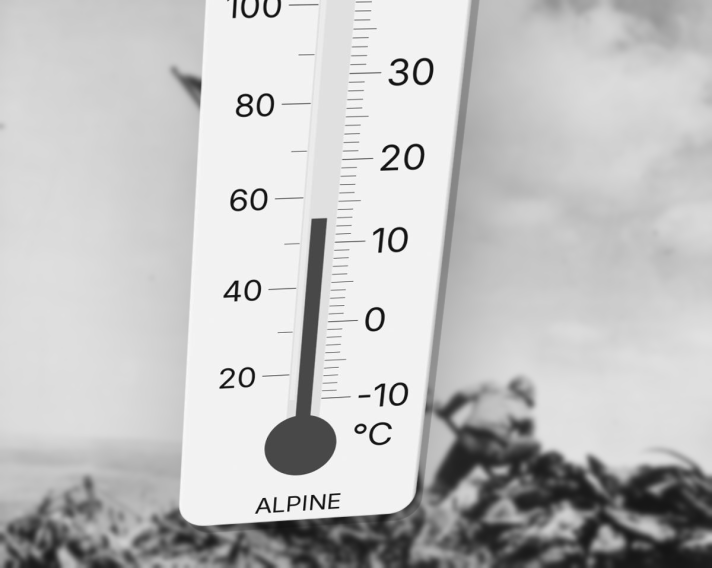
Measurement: 13 °C
